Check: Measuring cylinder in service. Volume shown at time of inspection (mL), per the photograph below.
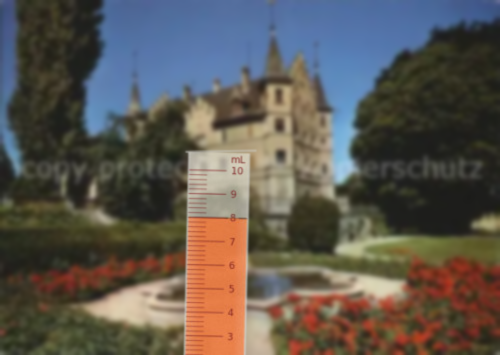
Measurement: 8 mL
